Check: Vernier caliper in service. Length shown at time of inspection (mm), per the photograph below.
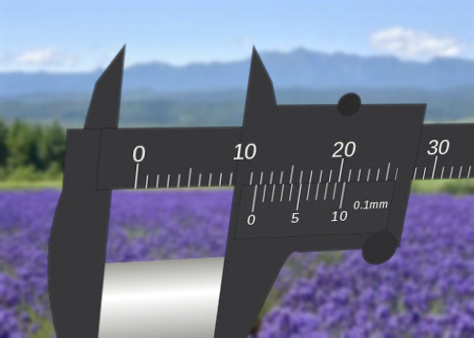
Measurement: 11.6 mm
